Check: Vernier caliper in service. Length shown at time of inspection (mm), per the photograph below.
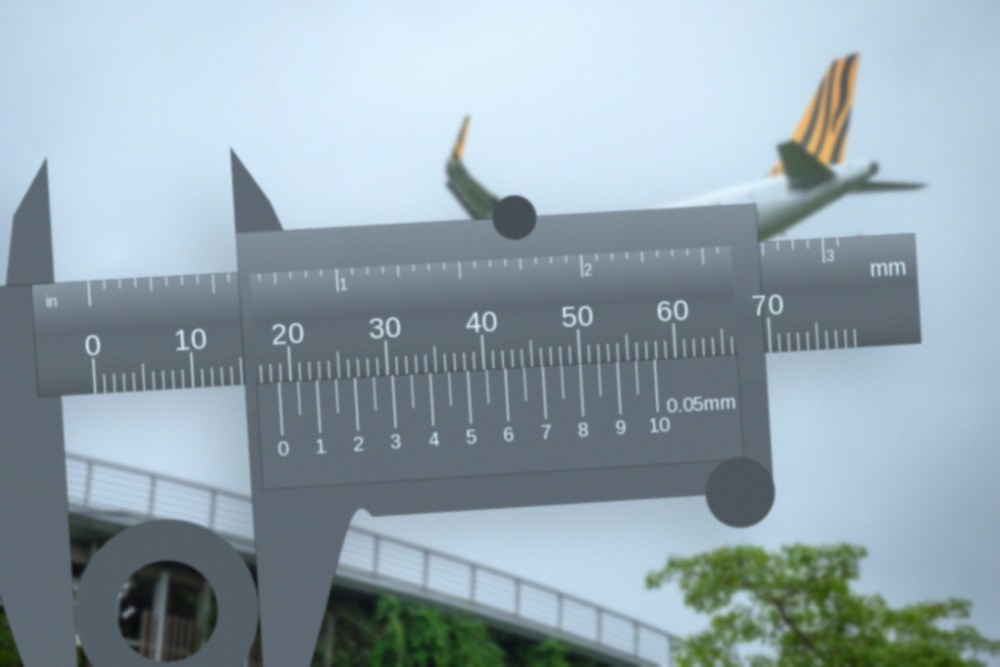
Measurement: 18.8 mm
